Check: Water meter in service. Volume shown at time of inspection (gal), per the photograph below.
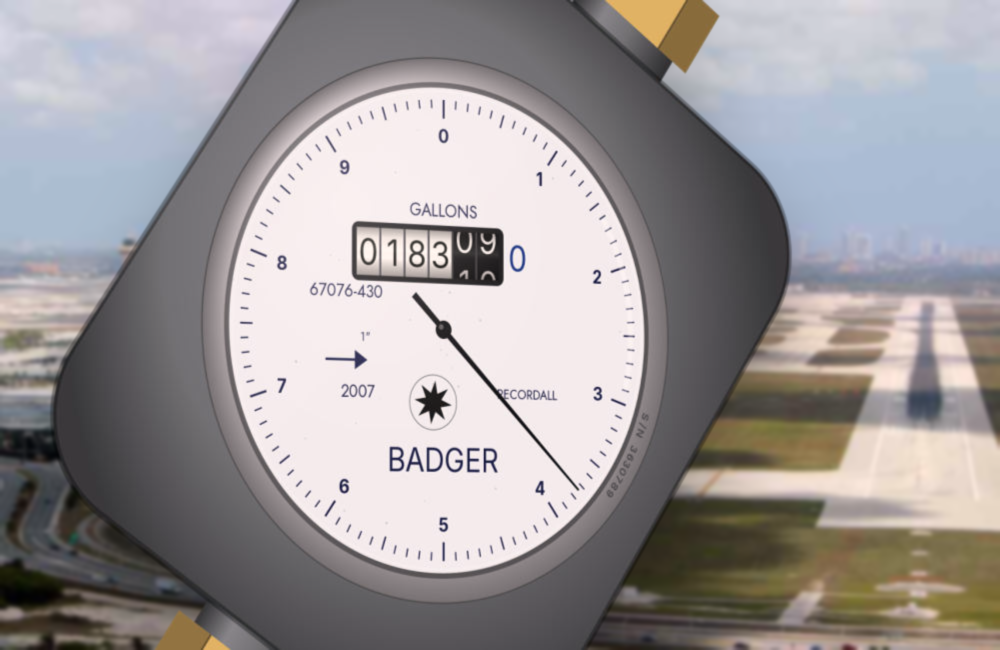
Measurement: 183093.7 gal
